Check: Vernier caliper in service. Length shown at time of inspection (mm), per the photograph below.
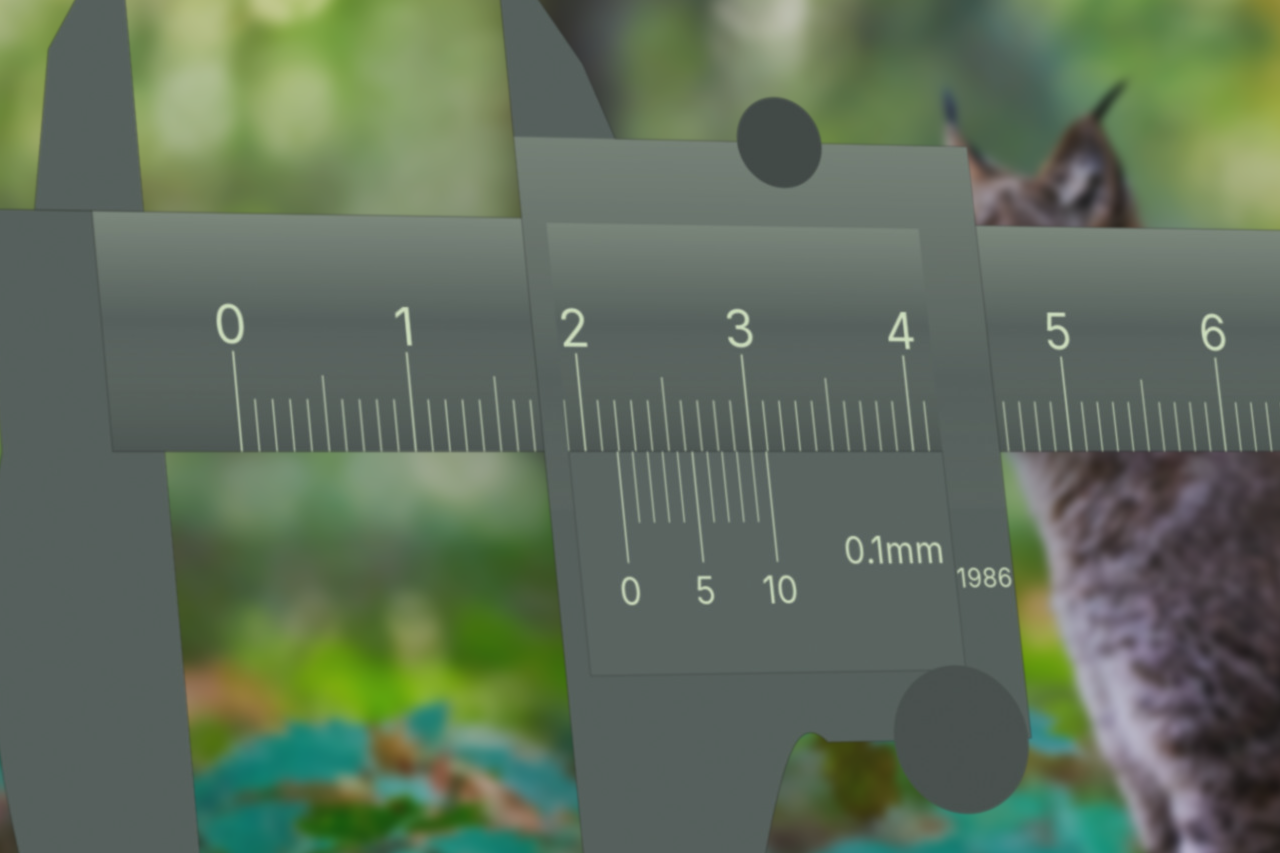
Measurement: 21.9 mm
